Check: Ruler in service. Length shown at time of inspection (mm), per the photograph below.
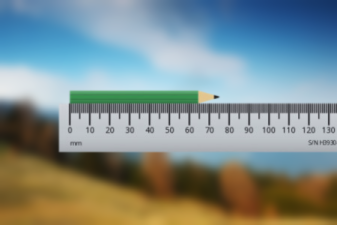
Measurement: 75 mm
